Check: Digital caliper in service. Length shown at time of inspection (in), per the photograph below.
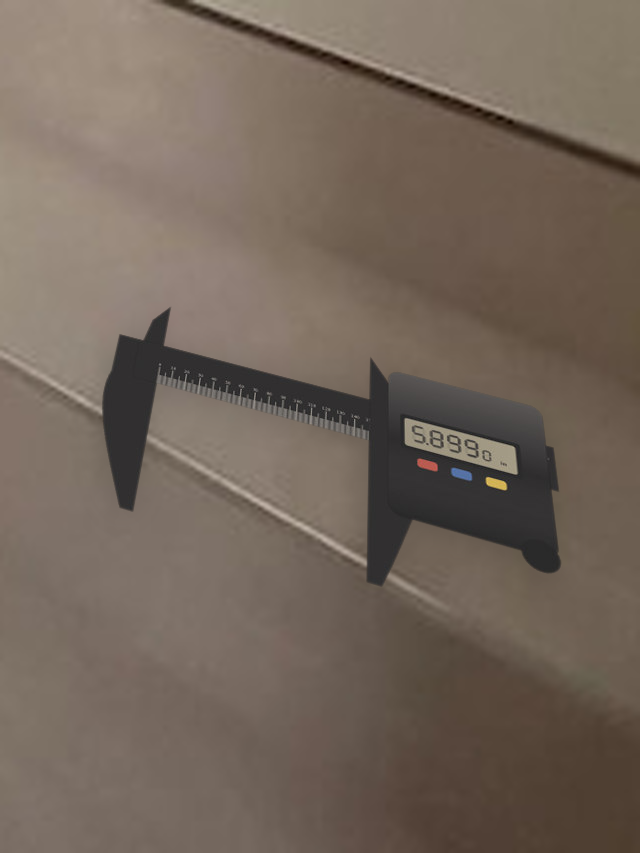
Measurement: 5.8990 in
